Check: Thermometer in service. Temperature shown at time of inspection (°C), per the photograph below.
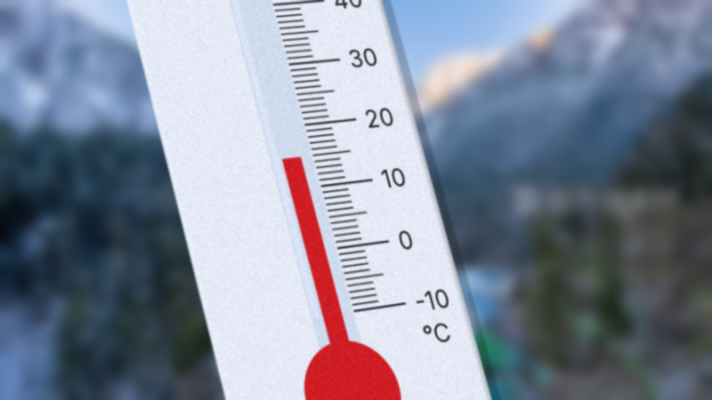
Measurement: 15 °C
